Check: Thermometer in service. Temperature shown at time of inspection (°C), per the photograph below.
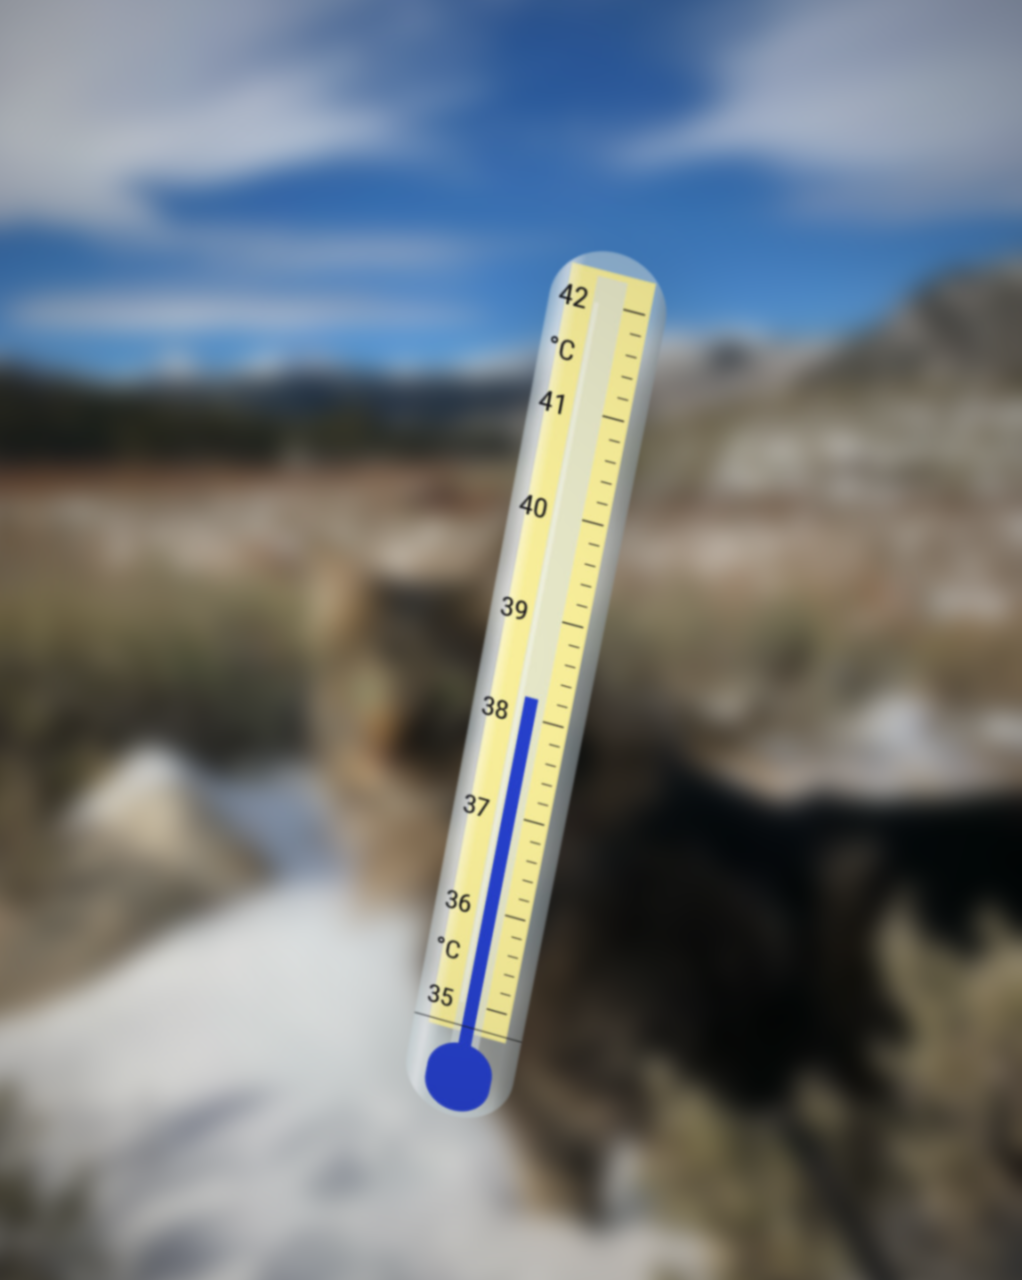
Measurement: 38.2 °C
